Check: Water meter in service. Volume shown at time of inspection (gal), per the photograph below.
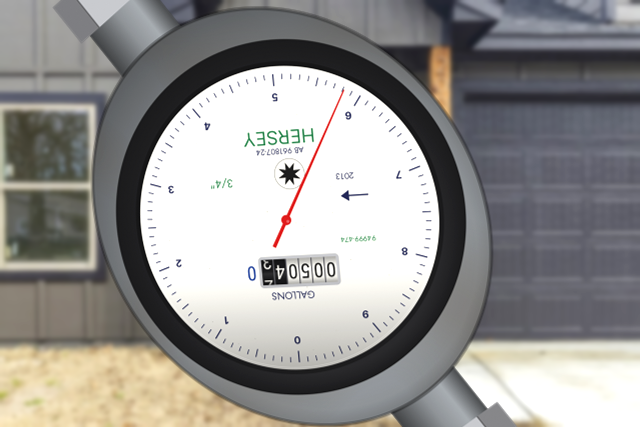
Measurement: 50425.8 gal
